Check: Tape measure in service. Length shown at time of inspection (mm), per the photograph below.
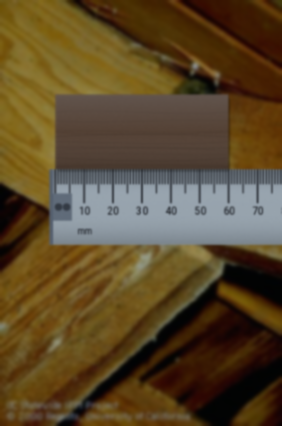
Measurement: 60 mm
